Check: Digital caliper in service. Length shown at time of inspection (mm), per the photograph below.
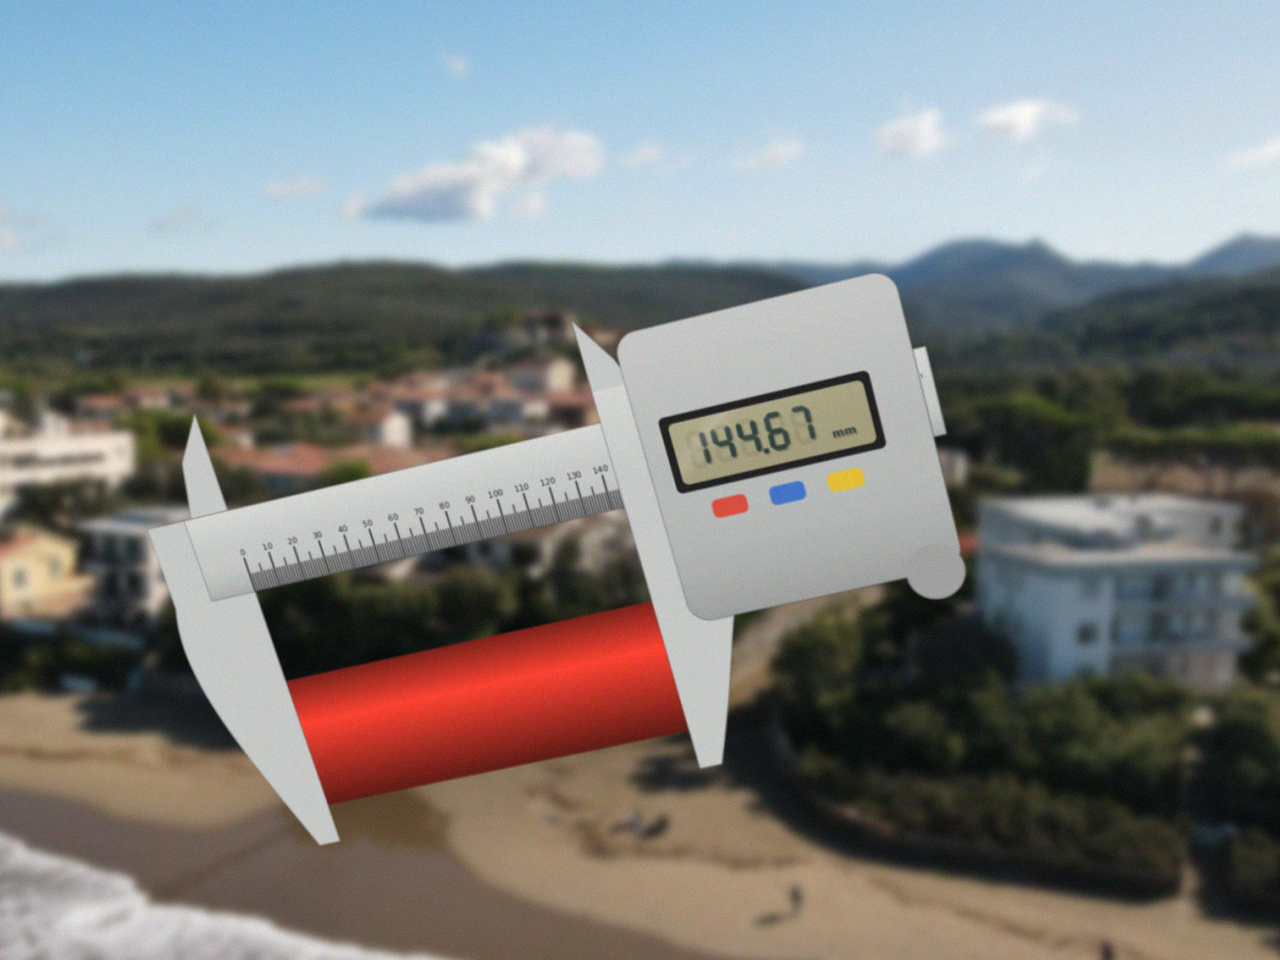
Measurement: 144.67 mm
